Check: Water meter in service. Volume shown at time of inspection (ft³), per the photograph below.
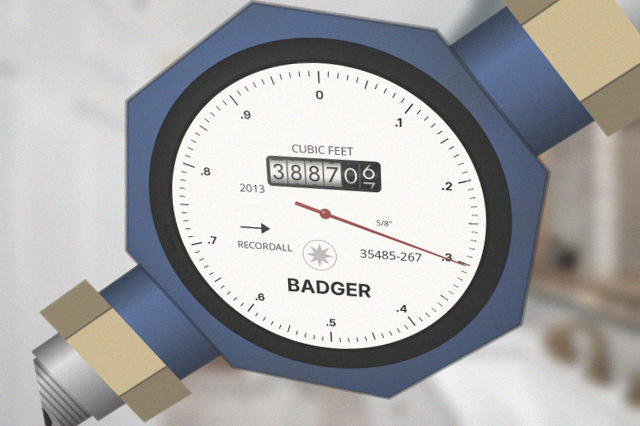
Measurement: 388706.30 ft³
